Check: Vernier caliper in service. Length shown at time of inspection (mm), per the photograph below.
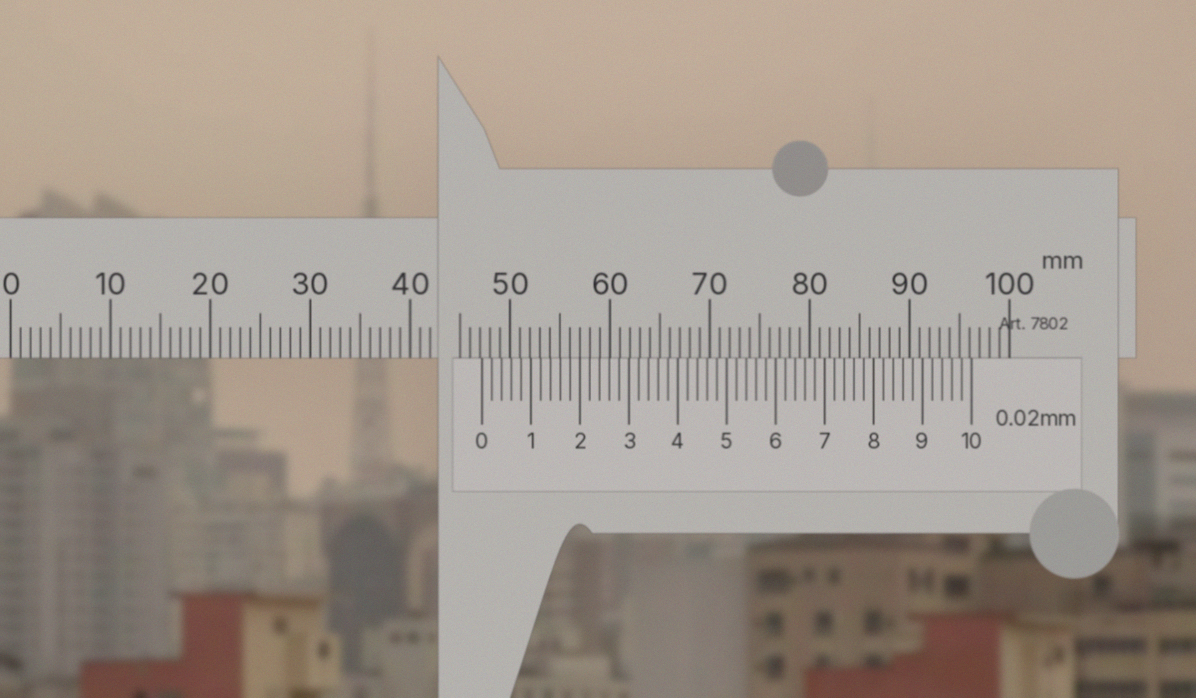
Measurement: 47.2 mm
